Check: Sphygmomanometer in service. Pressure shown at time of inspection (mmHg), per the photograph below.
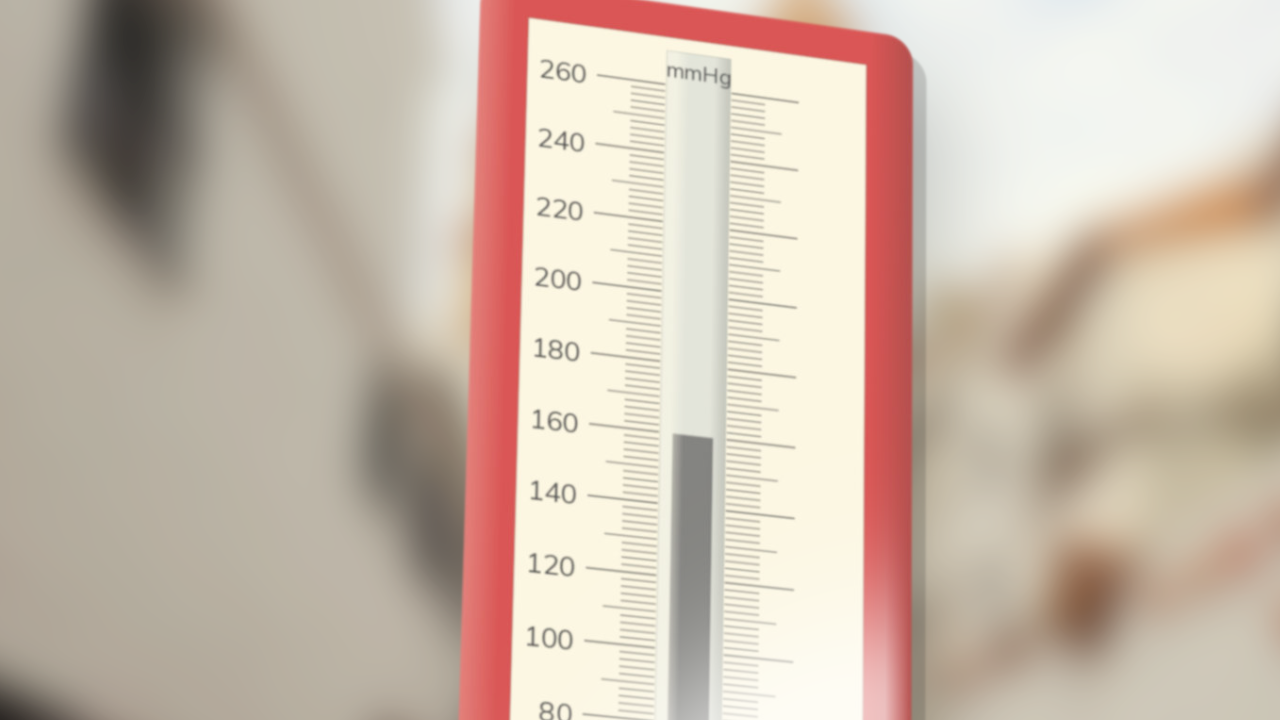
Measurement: 160 mmHg
